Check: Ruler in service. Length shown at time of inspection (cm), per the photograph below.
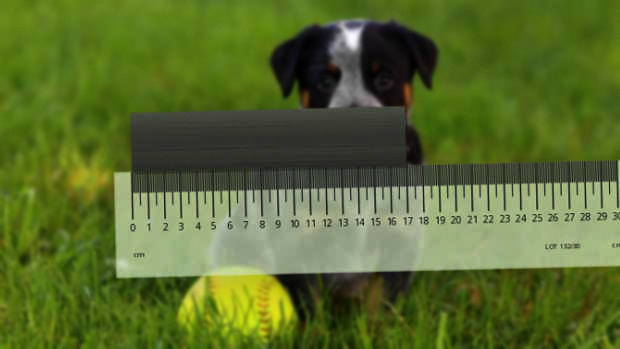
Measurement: 17 cm
